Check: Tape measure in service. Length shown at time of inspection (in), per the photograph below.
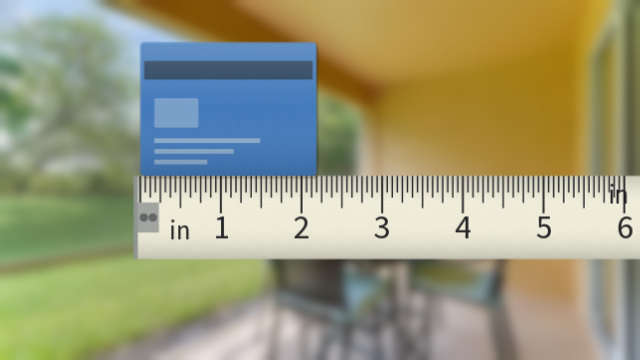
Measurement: 2.1875 in
